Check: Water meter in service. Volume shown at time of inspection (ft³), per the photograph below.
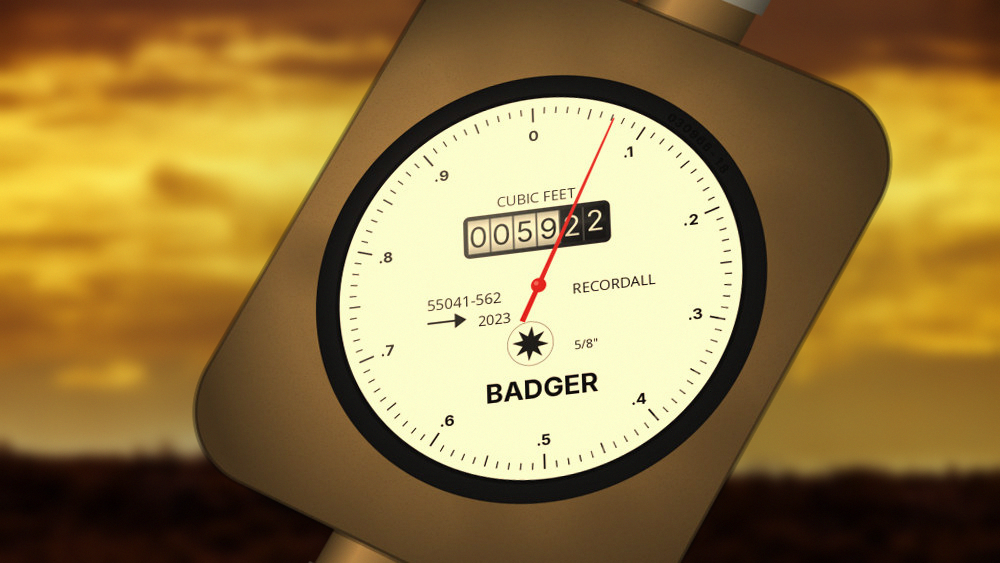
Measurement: 5922.07 ft³
